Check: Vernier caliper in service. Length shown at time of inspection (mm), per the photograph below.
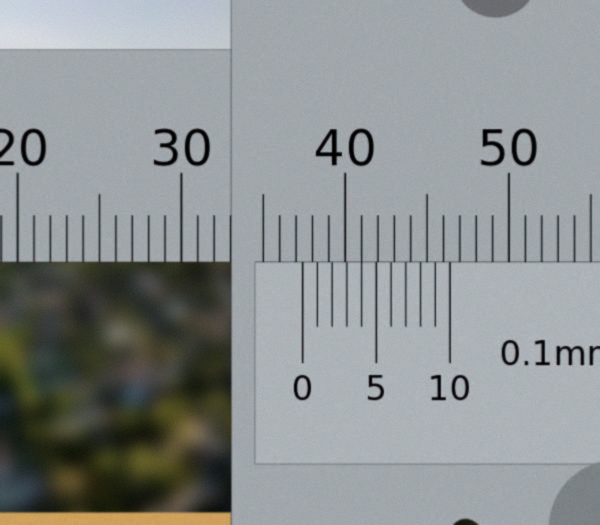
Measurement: 37.4 mm
